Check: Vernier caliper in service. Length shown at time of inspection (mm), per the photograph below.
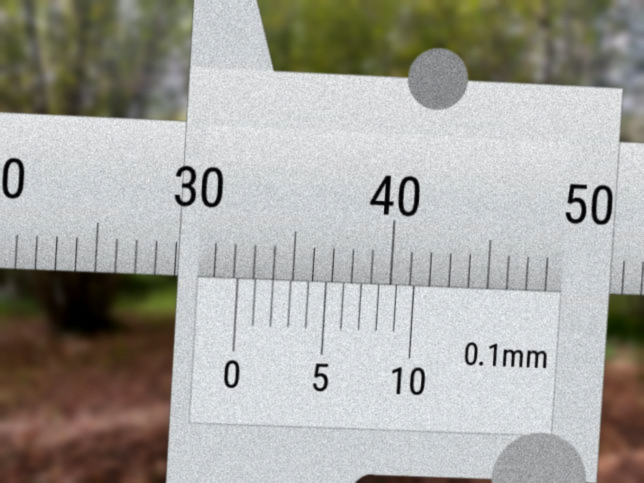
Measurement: 32.2 mm
